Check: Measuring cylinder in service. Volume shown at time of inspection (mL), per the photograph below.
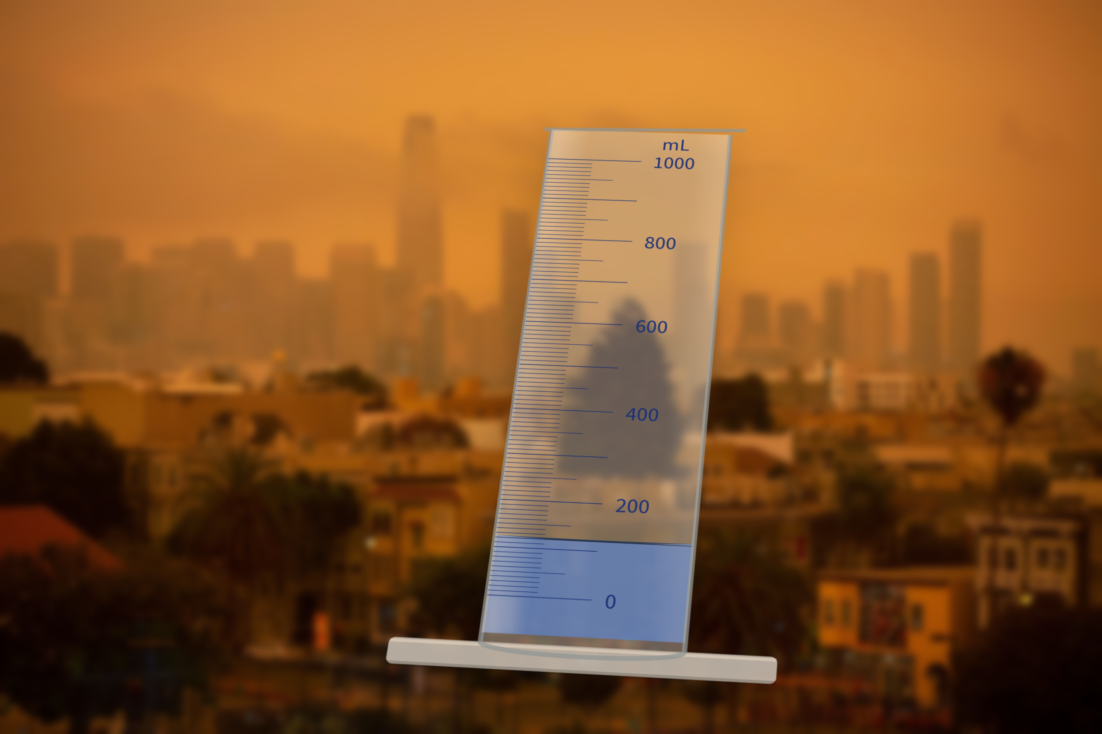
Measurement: 120 mL
